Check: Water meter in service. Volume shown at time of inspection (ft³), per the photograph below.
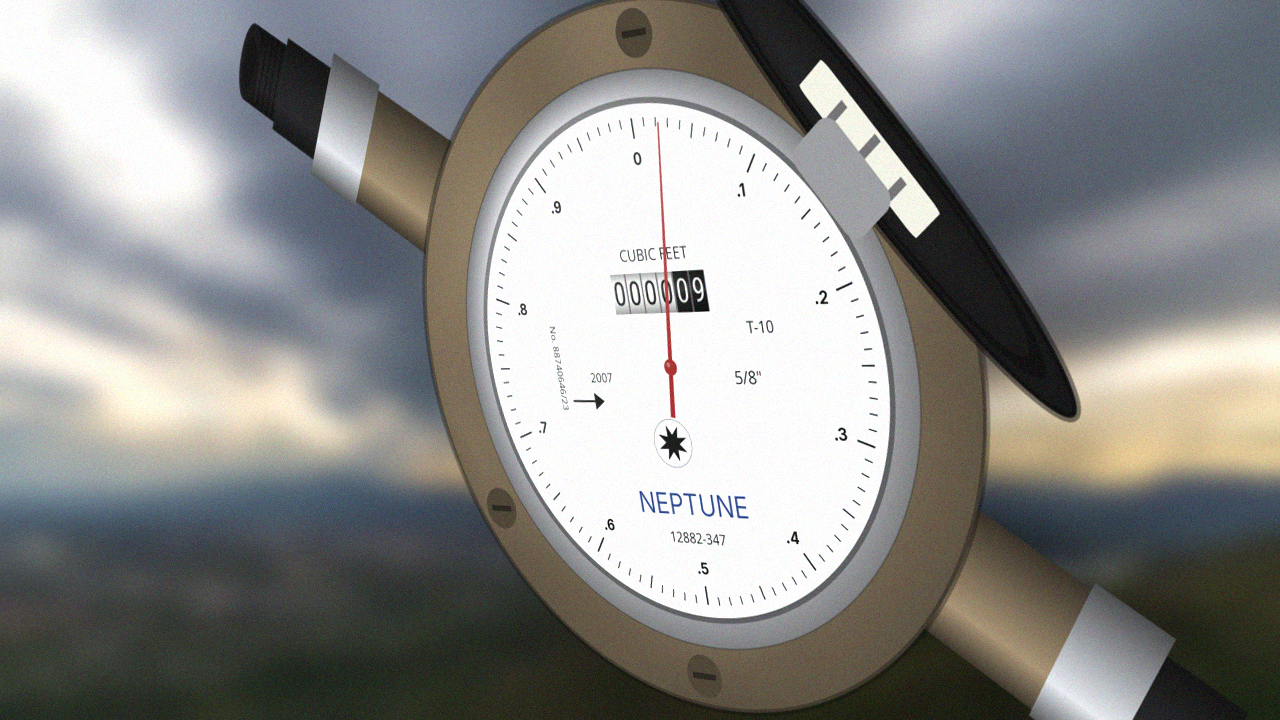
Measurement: 9.02 ft³
